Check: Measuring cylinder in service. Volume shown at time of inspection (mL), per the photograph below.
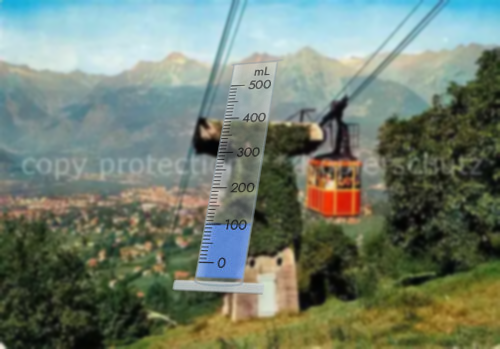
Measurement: 100 mL
